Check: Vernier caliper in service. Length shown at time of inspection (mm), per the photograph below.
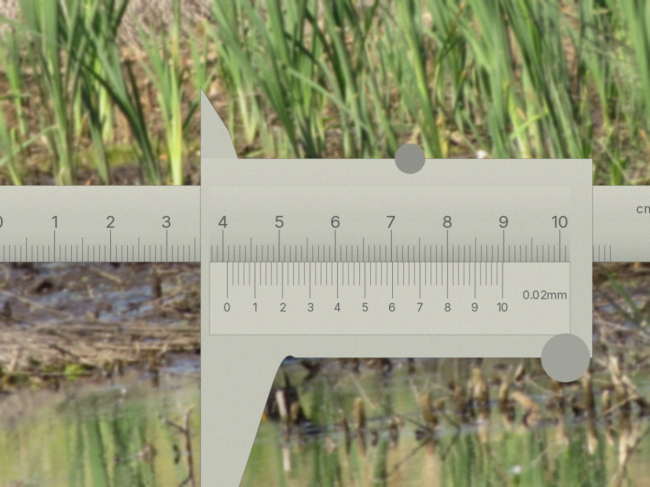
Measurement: 40.8 mm
